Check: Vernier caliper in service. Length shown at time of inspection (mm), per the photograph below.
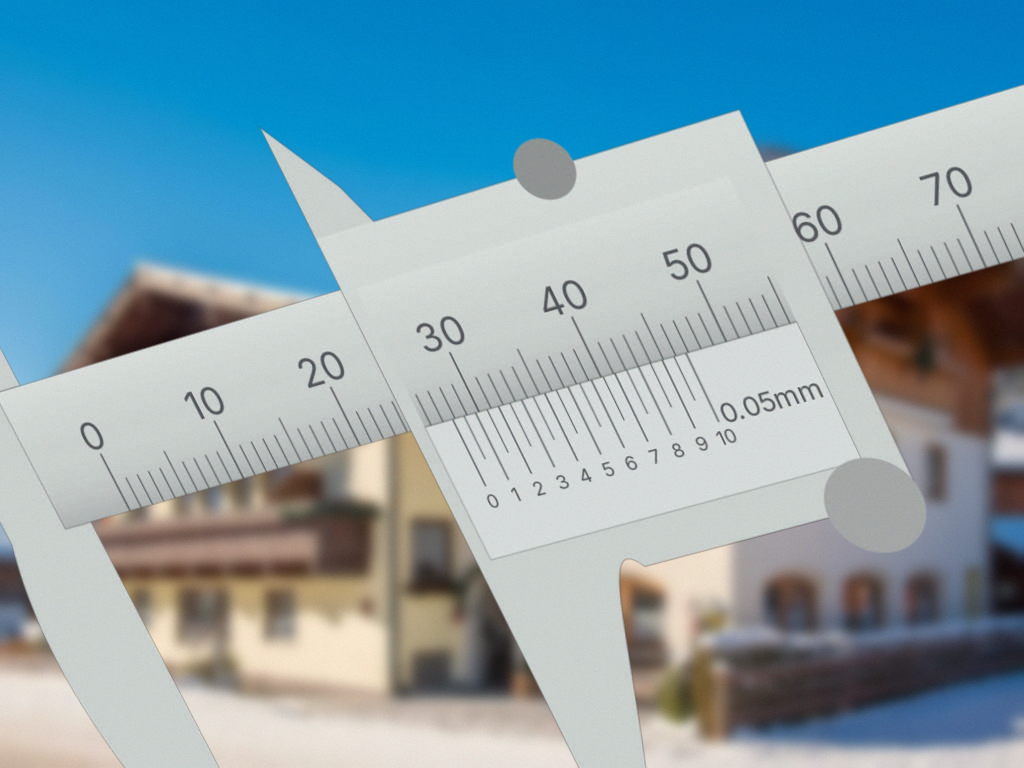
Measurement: 27.8 mm
